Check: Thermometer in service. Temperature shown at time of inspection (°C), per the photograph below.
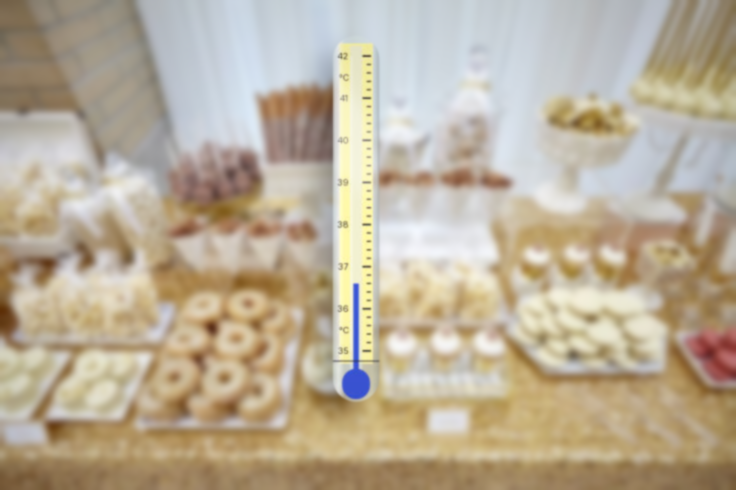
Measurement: 36.6 °C
